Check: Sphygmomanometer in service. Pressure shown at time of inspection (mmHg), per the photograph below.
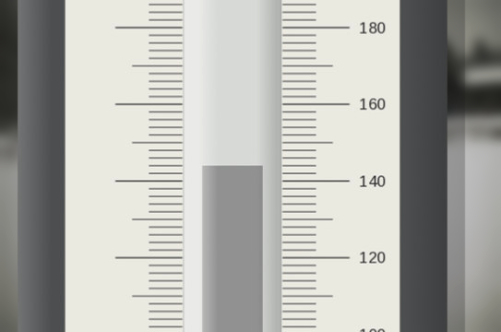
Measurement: 144 mmHg
